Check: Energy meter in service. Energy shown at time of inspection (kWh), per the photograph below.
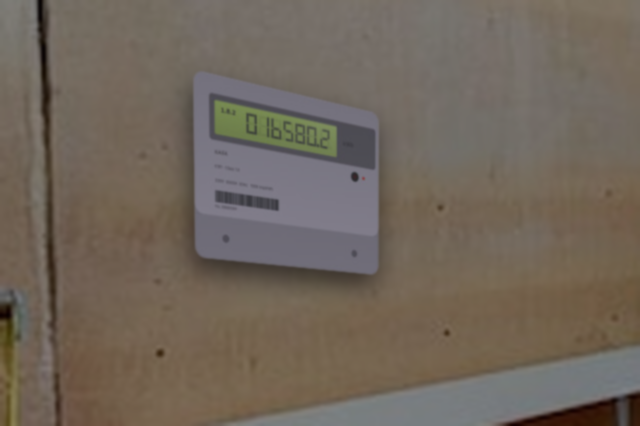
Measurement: 16580.2 kWh
